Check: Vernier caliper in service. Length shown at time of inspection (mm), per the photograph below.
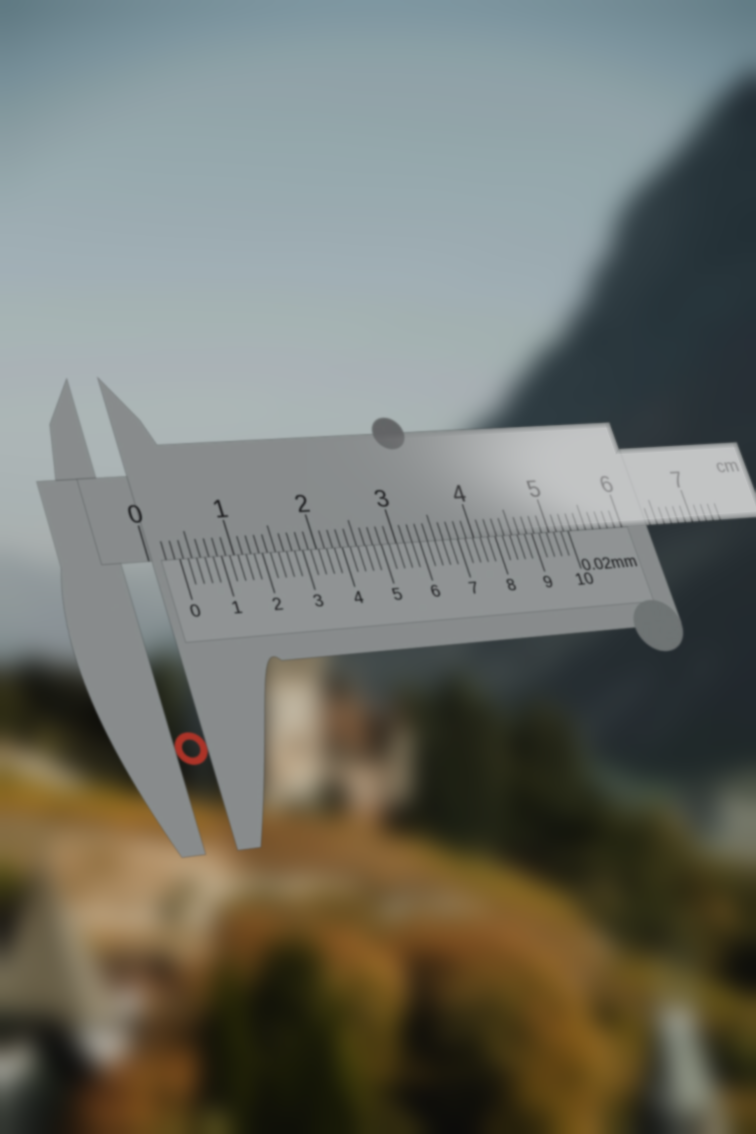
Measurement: 3.6 mm
